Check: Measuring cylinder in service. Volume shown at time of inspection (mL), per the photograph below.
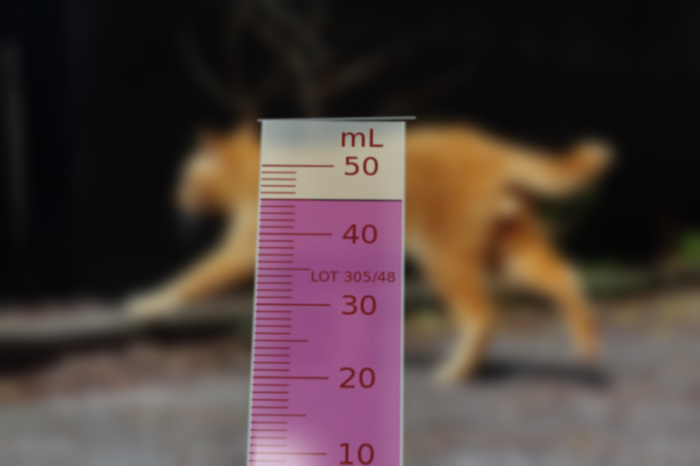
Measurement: 45 mL
